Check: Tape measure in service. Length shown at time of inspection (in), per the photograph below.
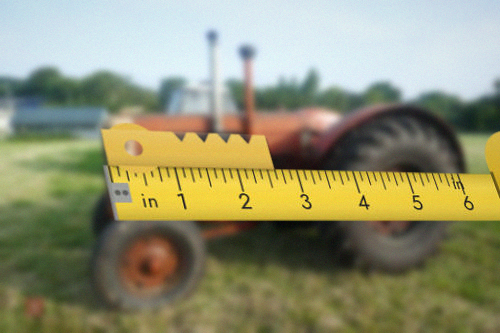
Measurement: 2.625 in
